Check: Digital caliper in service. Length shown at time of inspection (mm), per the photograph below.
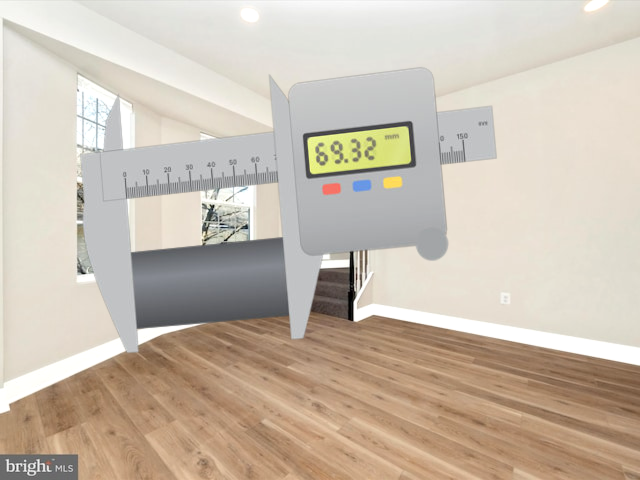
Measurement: 69.32 mm
